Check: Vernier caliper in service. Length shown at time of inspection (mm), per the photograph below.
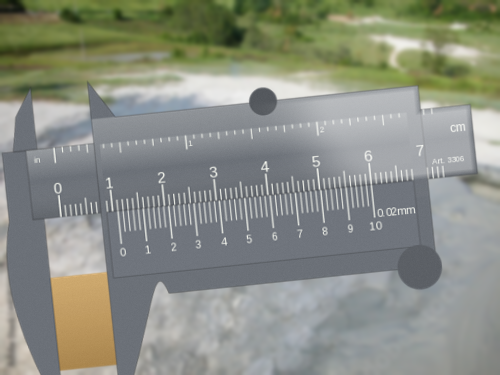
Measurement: 11.0 mm
